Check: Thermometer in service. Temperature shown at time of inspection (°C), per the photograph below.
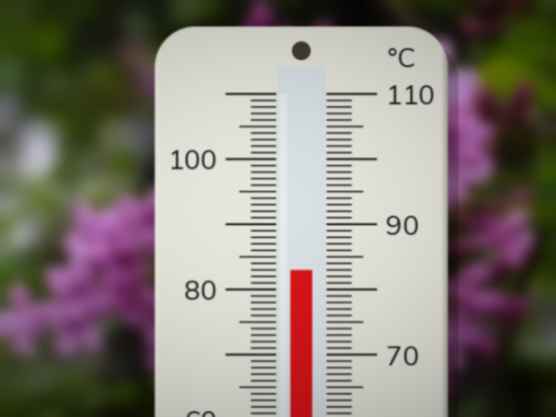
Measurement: 83 °C
